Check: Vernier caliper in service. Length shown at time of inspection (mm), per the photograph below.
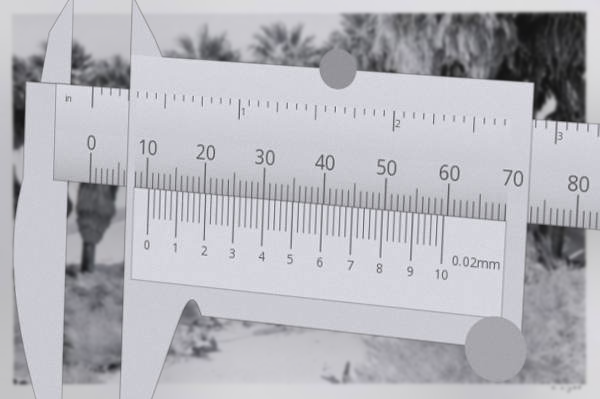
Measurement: 10.4 mm
